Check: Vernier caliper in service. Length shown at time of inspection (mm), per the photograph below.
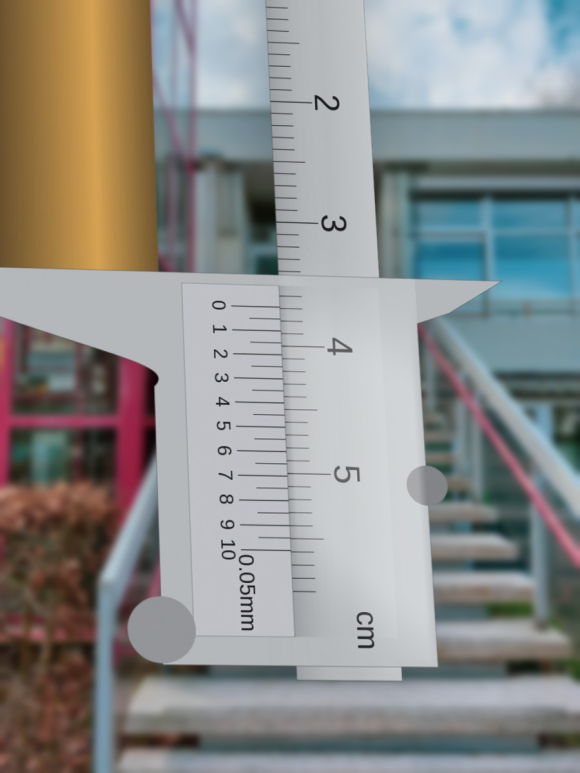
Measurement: 36.9 mm
